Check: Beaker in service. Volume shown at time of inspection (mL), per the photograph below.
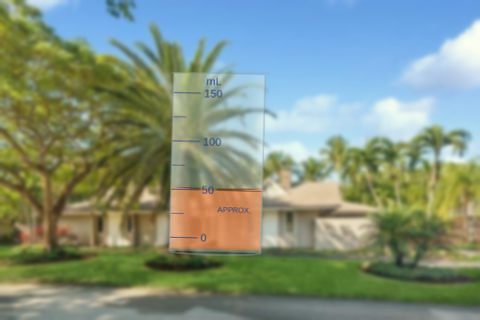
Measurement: 50 mL
